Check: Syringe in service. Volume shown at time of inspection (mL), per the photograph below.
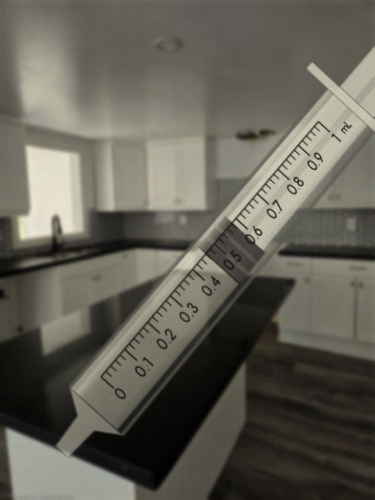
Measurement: 0.46 mL
